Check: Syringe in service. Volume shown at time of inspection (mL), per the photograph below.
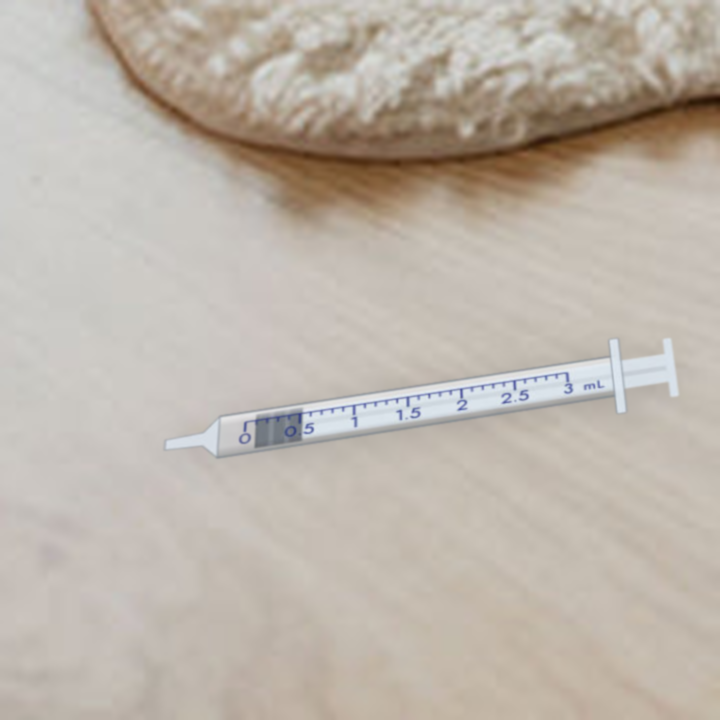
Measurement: 0.1 mL
